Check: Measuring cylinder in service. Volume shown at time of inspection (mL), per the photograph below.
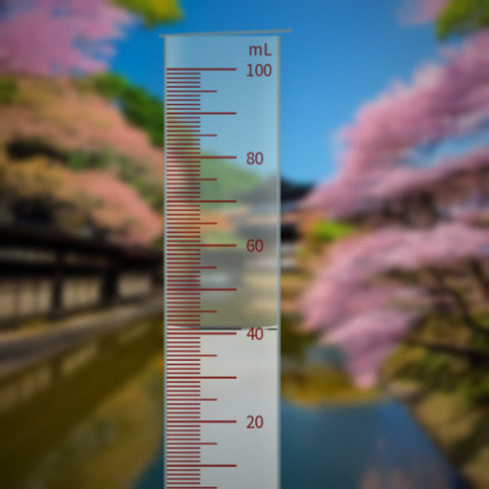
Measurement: 41 mL
